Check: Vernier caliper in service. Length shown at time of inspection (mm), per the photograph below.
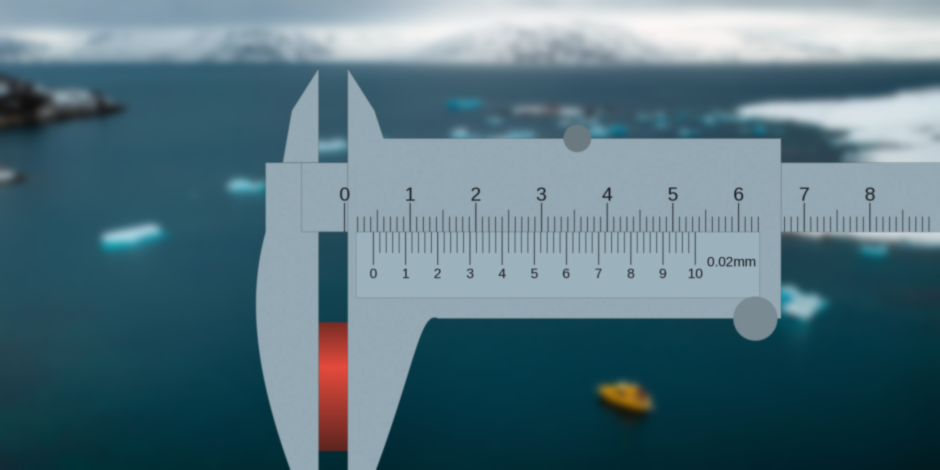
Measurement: 4.4 mm
